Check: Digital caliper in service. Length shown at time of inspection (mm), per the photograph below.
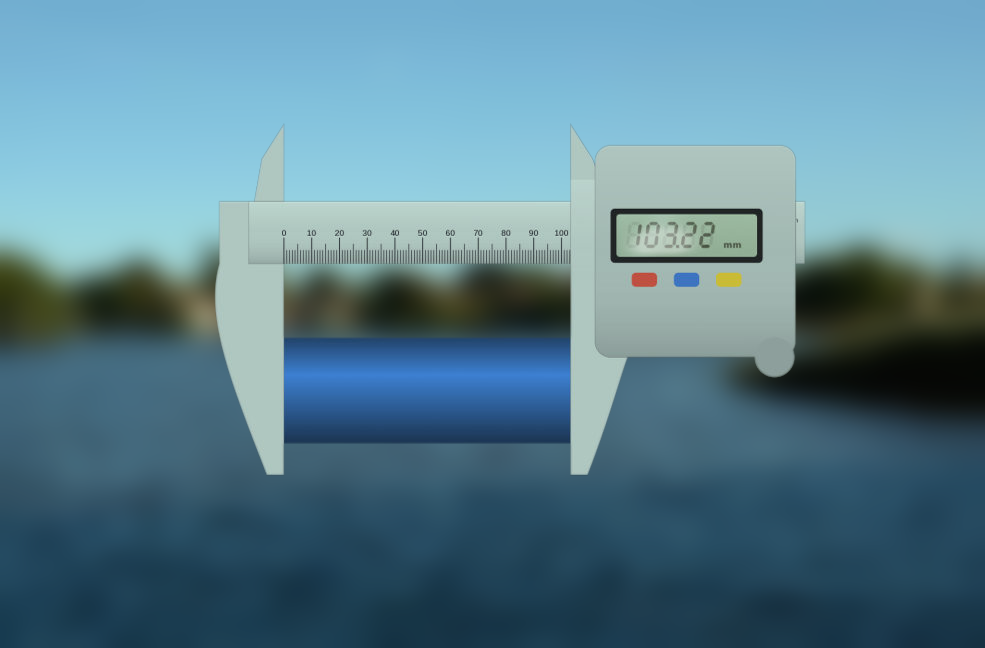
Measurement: 103.22 mm
